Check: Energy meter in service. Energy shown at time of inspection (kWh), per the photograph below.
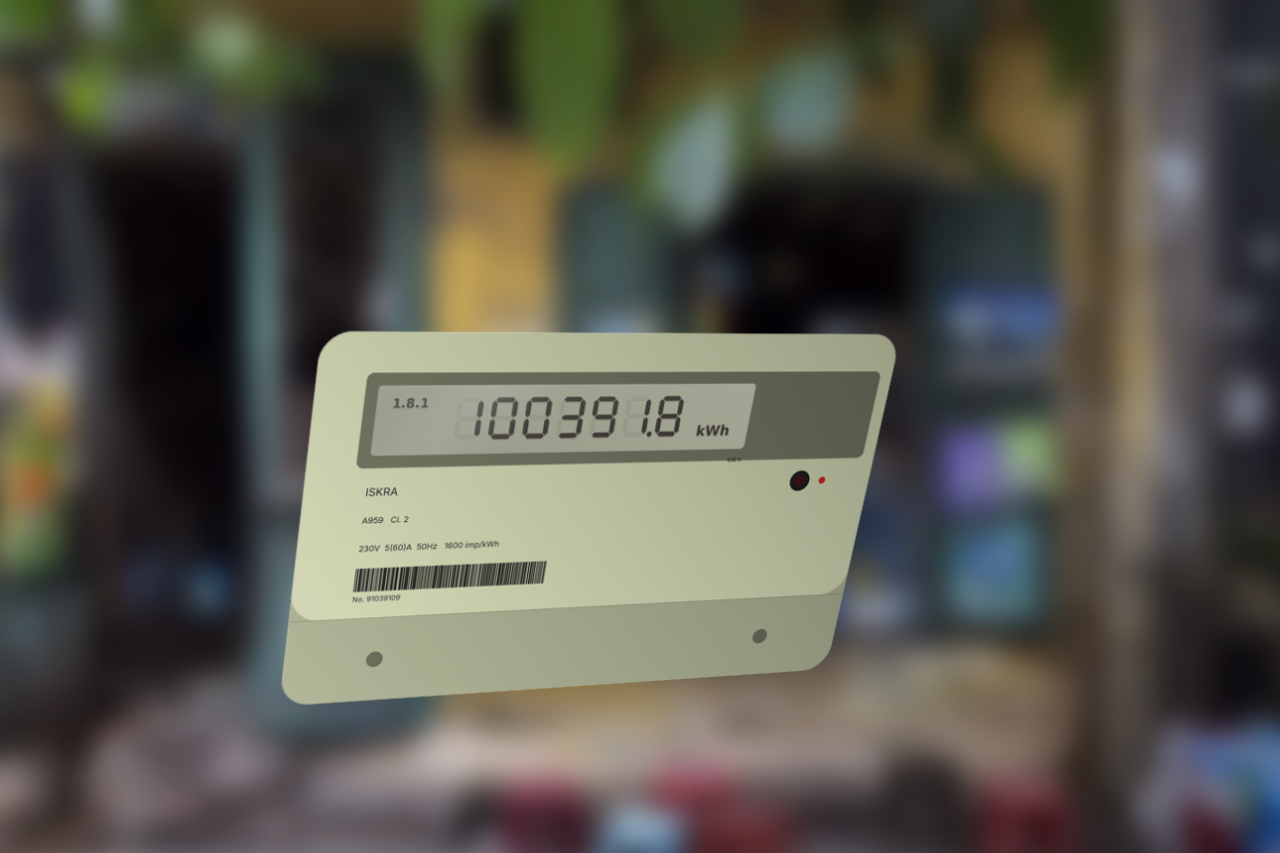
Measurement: 100391.8 kWh
